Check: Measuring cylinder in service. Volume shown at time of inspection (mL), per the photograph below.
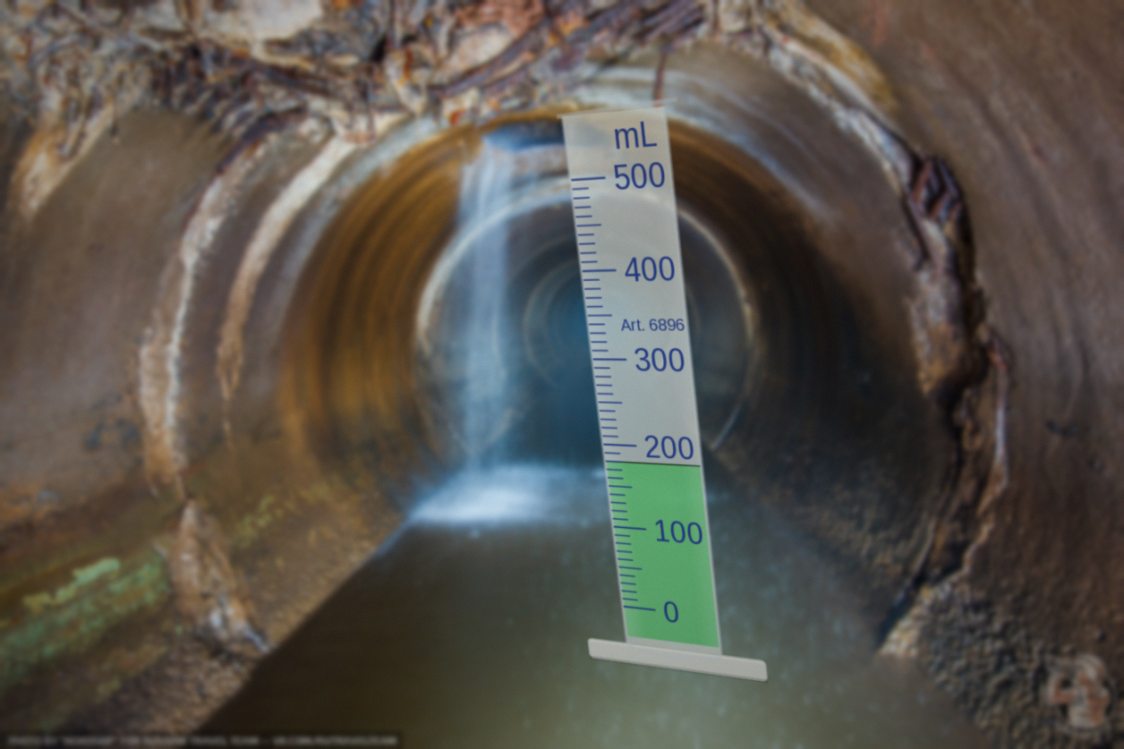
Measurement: 180 mL
